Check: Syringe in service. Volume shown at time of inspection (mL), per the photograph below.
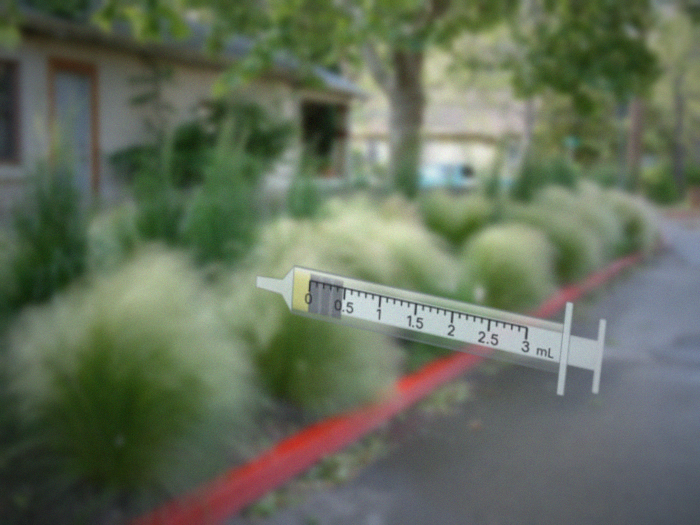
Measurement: 0 mL
